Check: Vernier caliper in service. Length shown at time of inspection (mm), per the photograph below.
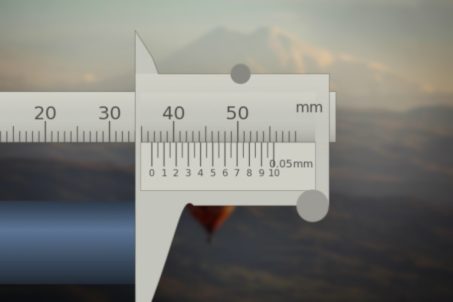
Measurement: 36.6 mm
